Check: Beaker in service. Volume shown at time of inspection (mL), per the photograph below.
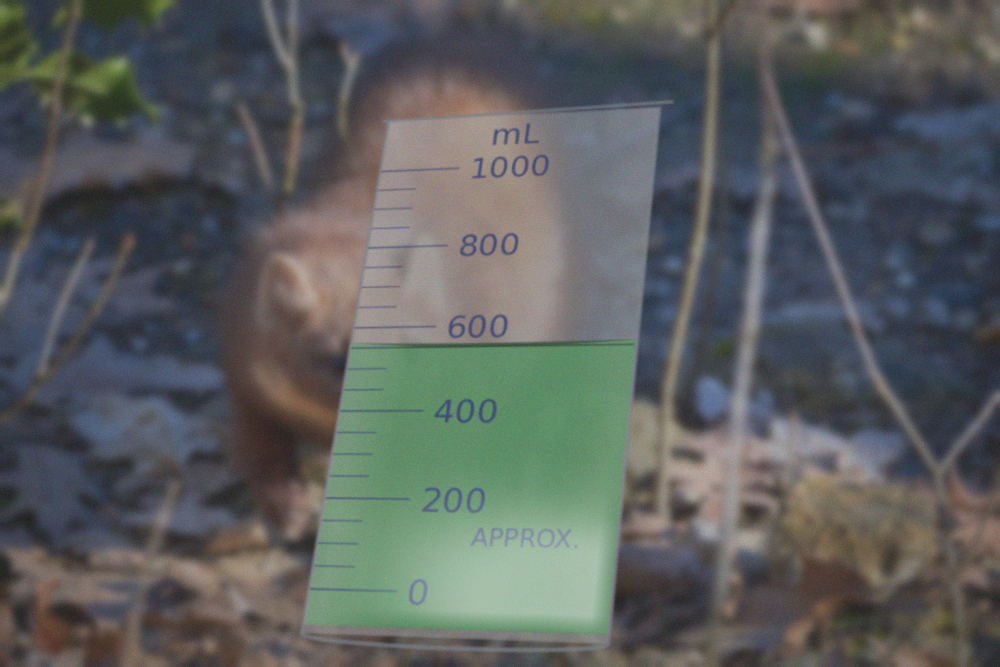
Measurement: 550 mL
